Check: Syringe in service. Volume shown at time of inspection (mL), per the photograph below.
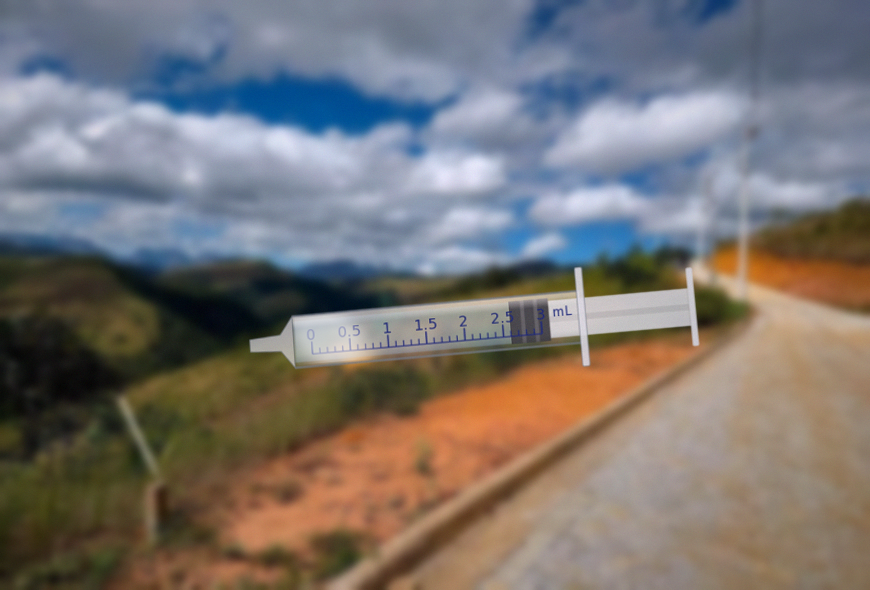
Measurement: 2.6 mL
